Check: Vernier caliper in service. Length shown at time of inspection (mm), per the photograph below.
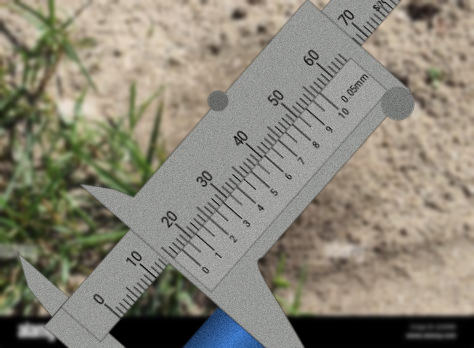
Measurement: 17.2 mm
